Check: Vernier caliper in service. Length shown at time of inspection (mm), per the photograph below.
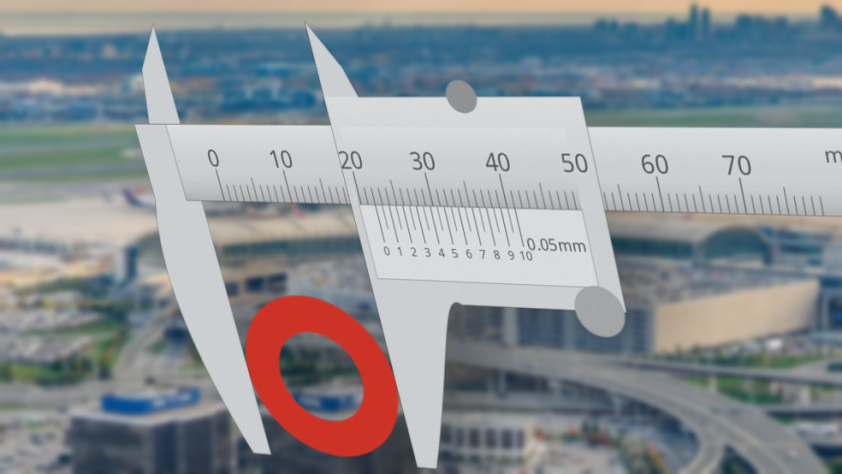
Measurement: 22.0 mm
